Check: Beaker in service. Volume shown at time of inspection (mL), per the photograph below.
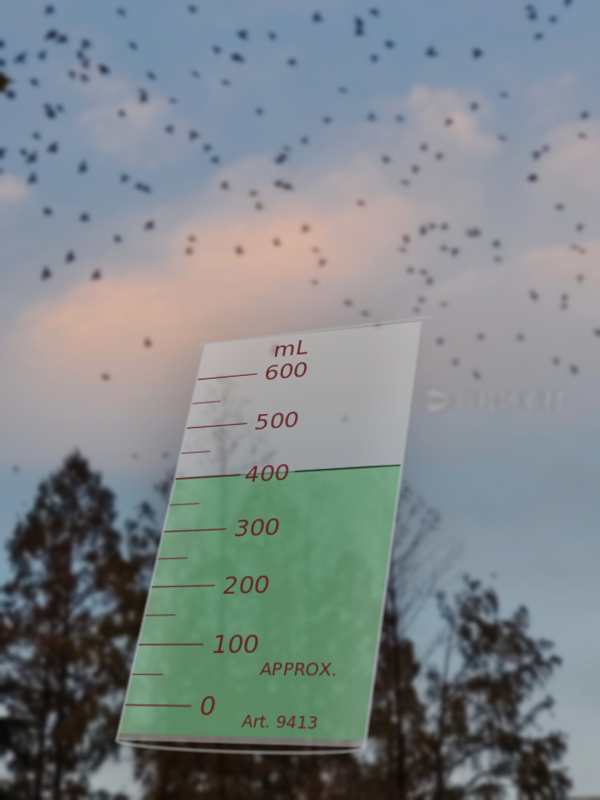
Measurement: 400 mL
